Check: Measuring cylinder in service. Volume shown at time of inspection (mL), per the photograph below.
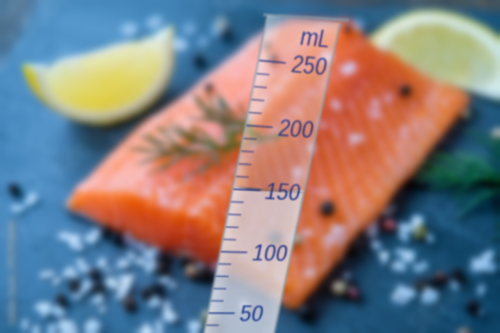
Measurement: 150 mL
